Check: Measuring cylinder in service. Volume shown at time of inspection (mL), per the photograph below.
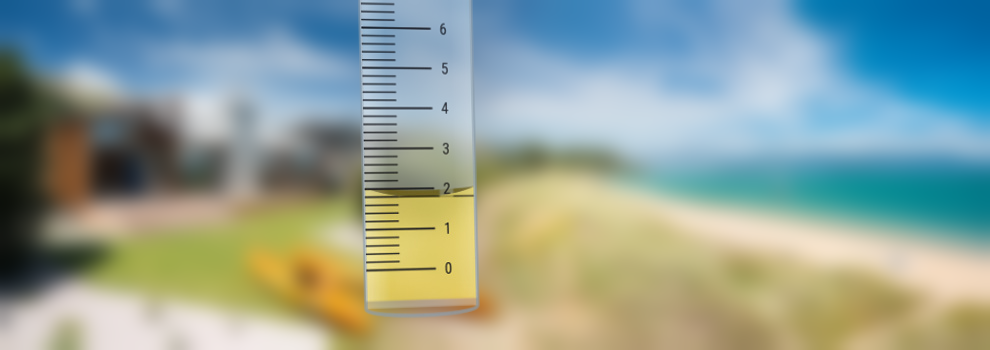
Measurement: 1.8 mL
